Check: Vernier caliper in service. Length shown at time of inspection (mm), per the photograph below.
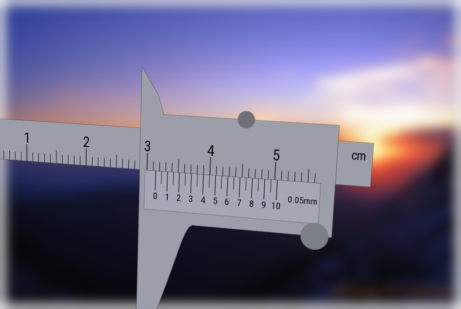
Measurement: 31.4 mm
